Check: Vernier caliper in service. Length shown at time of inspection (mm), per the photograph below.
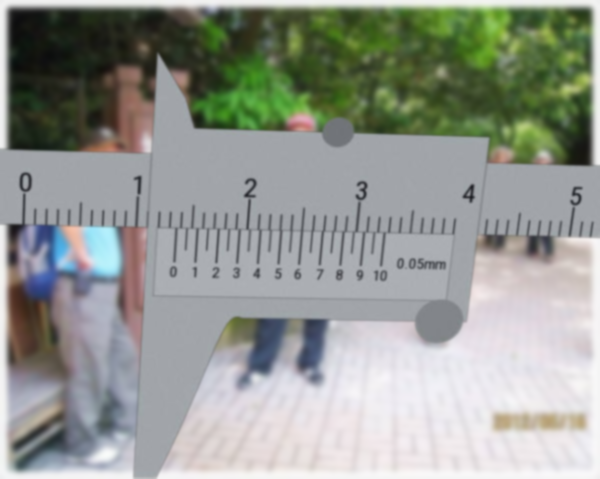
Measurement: 13.6 mm
